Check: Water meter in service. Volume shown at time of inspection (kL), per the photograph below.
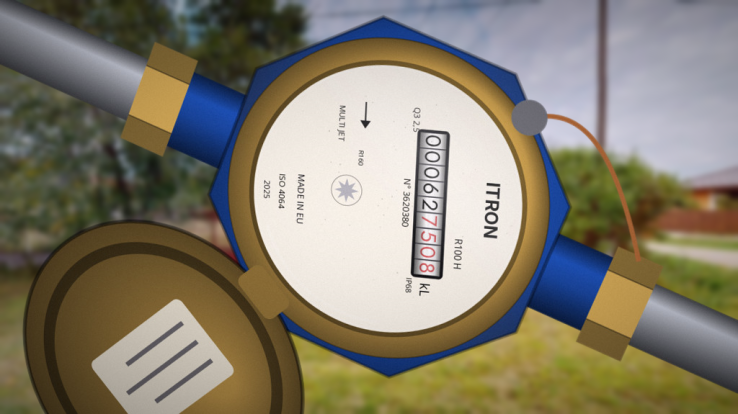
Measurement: 62.7508 kL
